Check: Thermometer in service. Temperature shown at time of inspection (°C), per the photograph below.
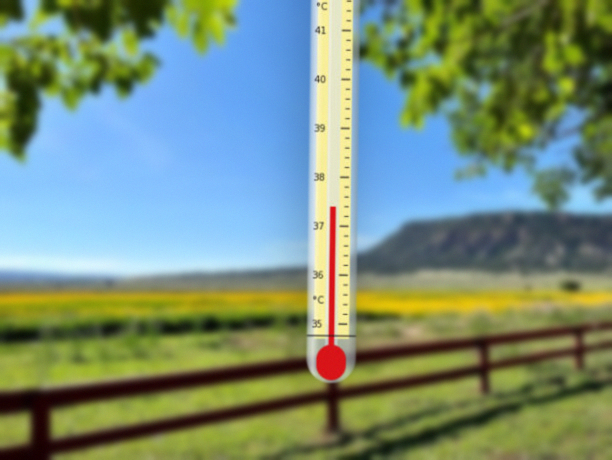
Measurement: 37.4 °C
